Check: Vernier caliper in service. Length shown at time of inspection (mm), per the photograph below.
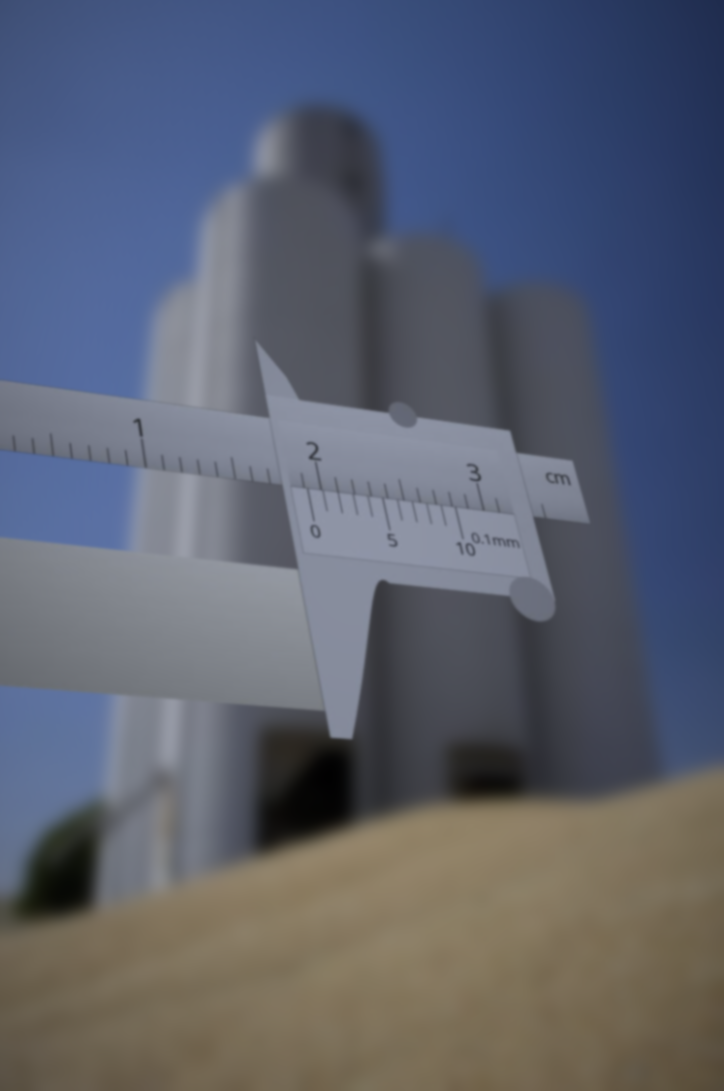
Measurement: 19.2 mm
